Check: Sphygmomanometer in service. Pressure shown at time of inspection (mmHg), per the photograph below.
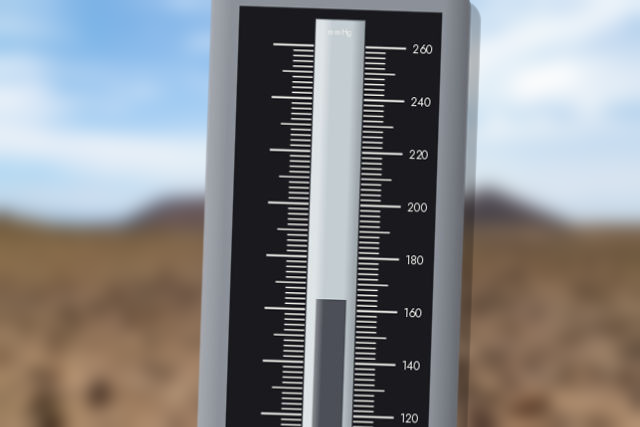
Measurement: 164 mmHg
